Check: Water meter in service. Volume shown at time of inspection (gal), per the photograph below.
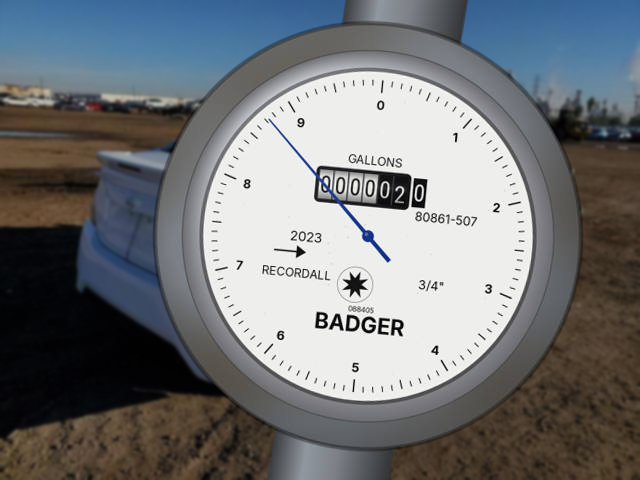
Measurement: 18.7 gal
